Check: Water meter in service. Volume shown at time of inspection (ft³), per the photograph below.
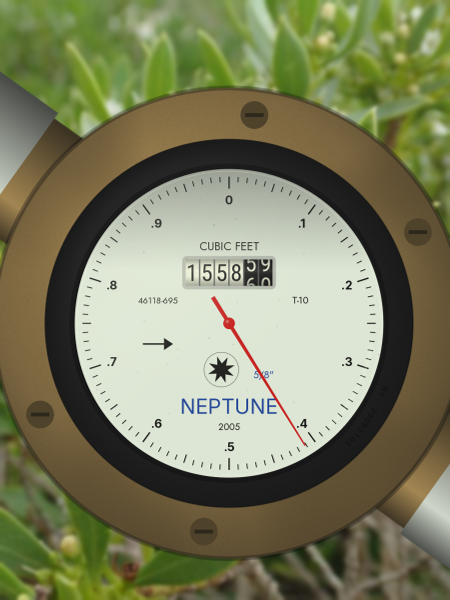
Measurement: 155859.41 ft³
